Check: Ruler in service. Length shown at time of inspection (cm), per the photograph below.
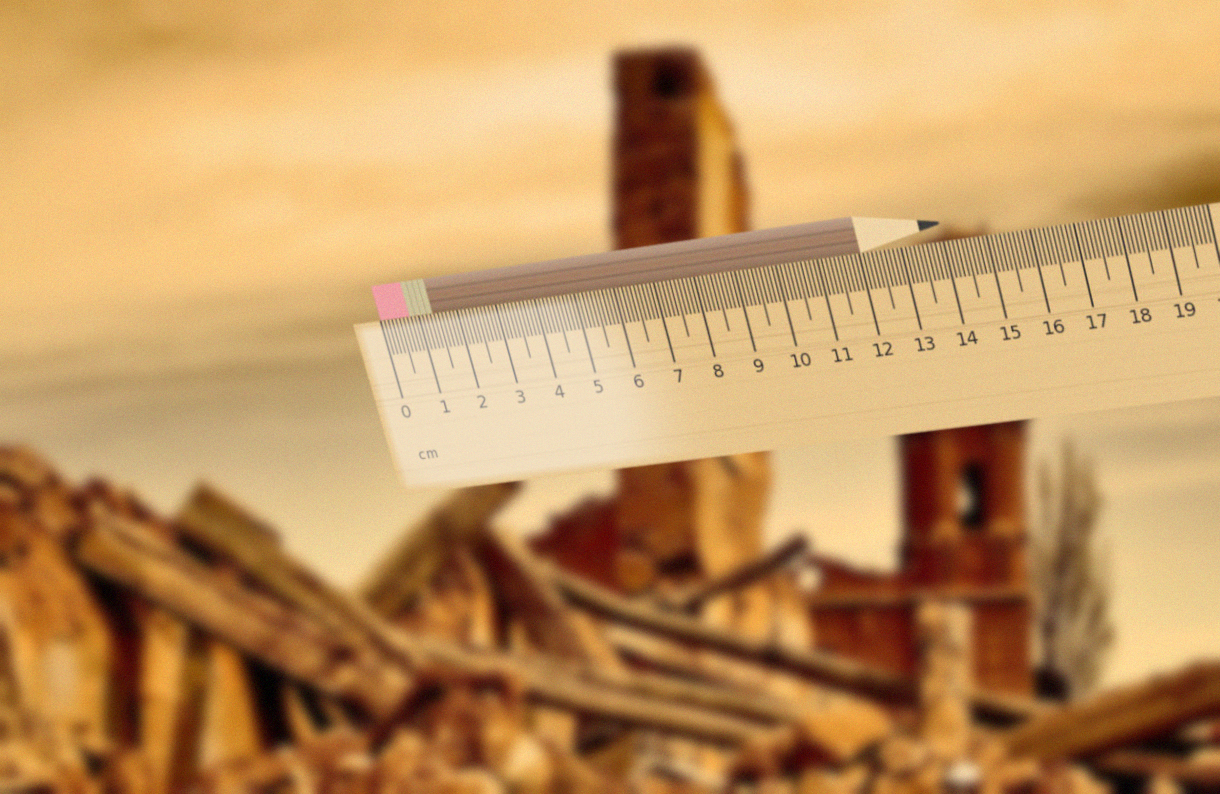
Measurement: 14 cm
